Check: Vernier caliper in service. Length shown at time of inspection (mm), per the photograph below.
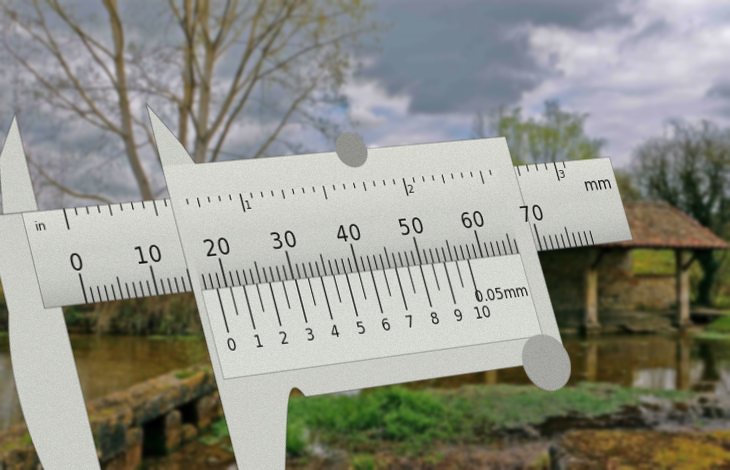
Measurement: 18.6 mm
